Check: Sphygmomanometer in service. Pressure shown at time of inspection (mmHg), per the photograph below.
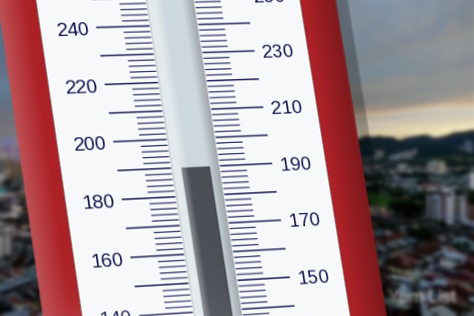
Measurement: 190 mmHg
